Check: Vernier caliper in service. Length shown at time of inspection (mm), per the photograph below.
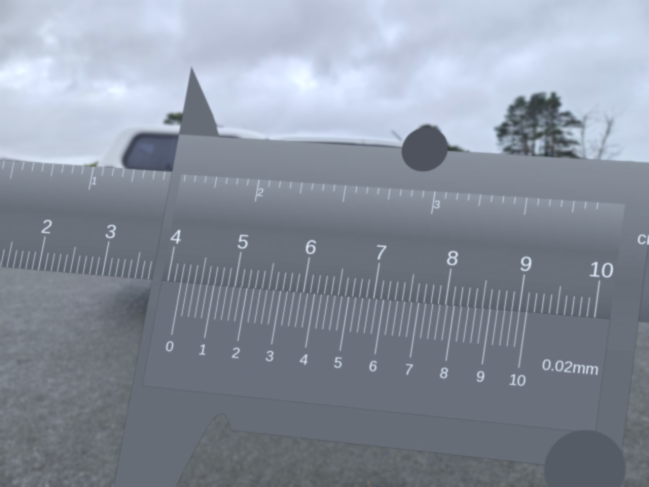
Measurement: 42.0 mm
